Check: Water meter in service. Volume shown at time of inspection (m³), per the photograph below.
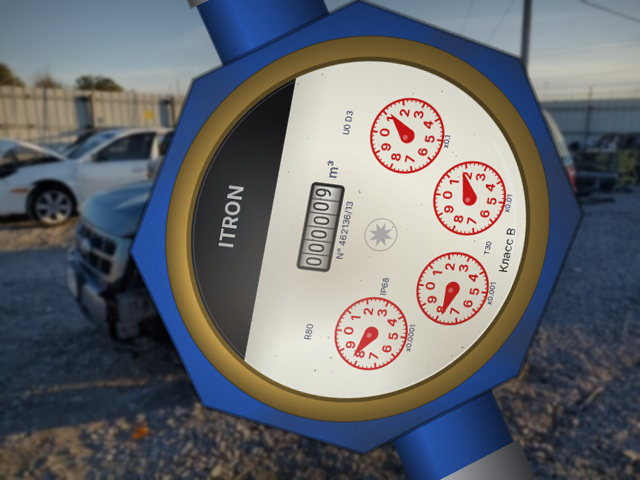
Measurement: 9.1178 m³
